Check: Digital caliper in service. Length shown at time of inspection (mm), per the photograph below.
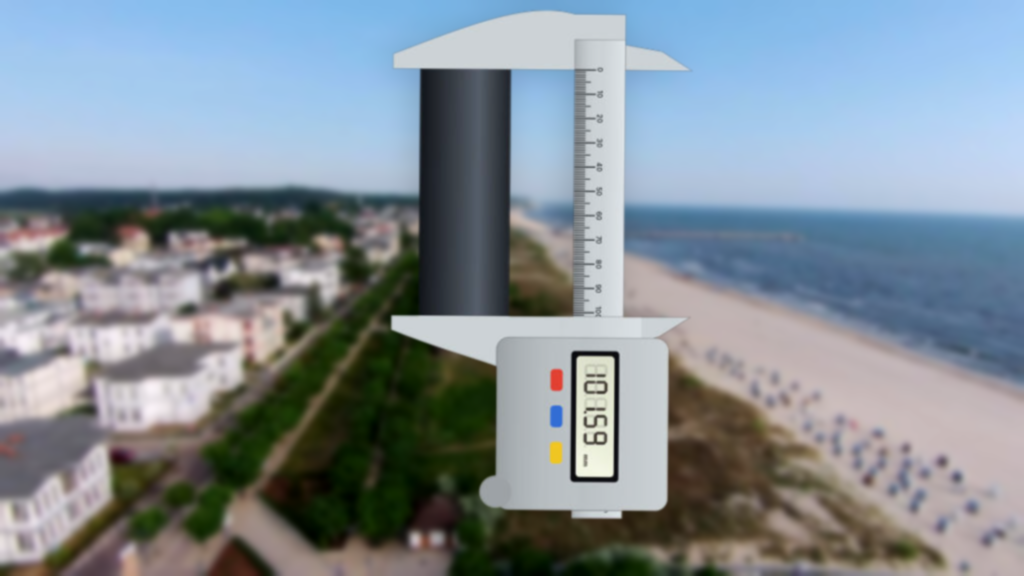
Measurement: 101.59 mm
